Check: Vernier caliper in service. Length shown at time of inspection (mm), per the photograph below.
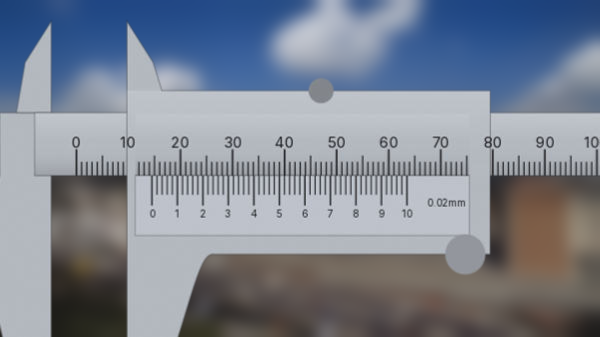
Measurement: 14.5 mm
